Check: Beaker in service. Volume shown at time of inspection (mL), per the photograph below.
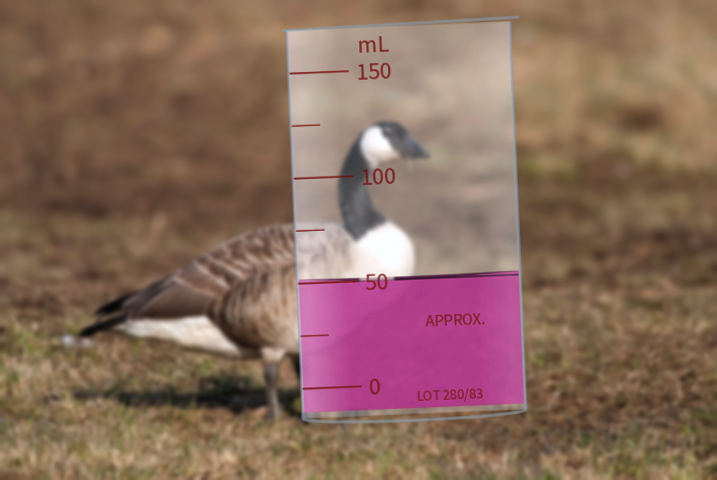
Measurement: 50 mL
